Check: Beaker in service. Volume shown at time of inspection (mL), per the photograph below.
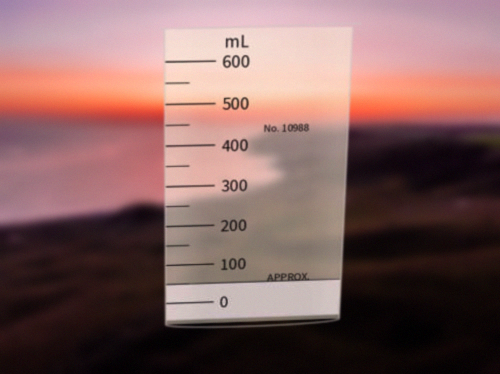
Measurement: 50 mL
